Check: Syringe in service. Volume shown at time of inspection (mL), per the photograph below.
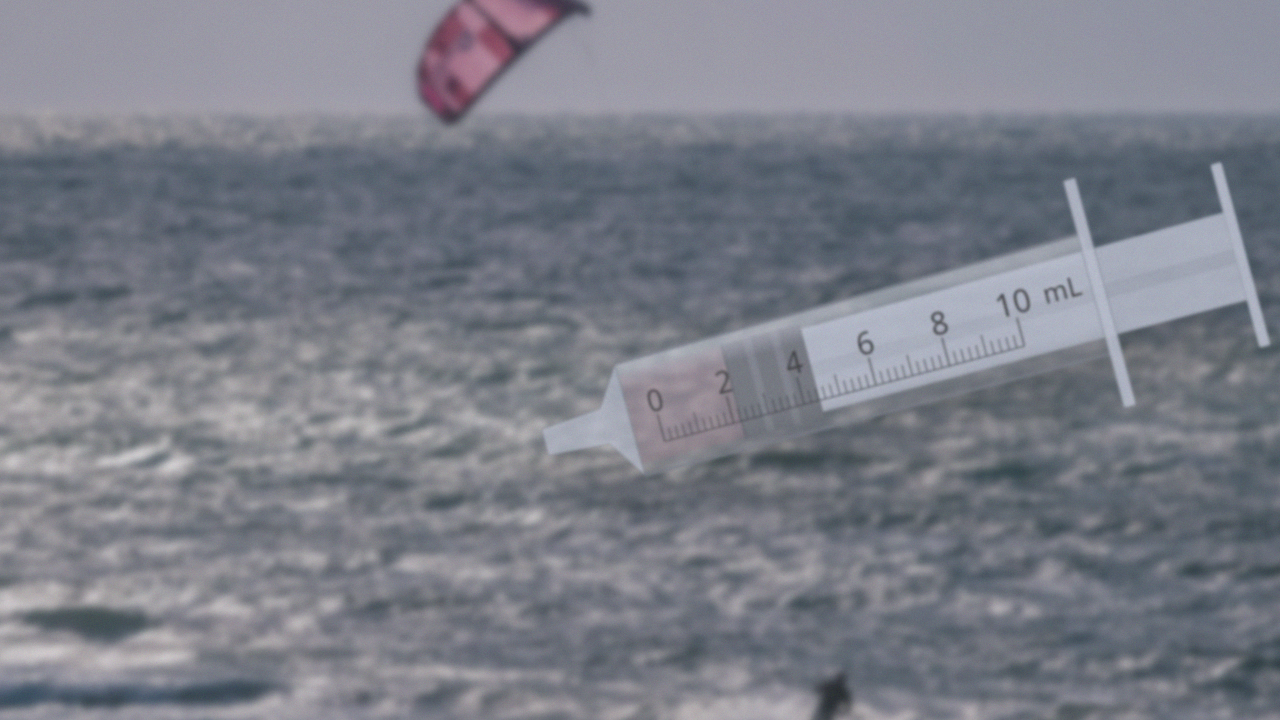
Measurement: 2.2 mL
